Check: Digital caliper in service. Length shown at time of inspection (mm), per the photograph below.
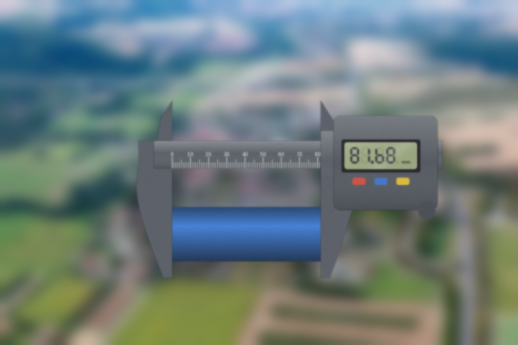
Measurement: 81.68 mm
